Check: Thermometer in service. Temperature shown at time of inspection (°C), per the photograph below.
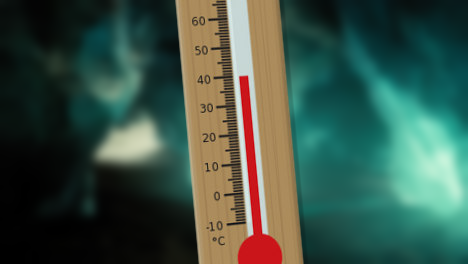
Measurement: 40 °C
